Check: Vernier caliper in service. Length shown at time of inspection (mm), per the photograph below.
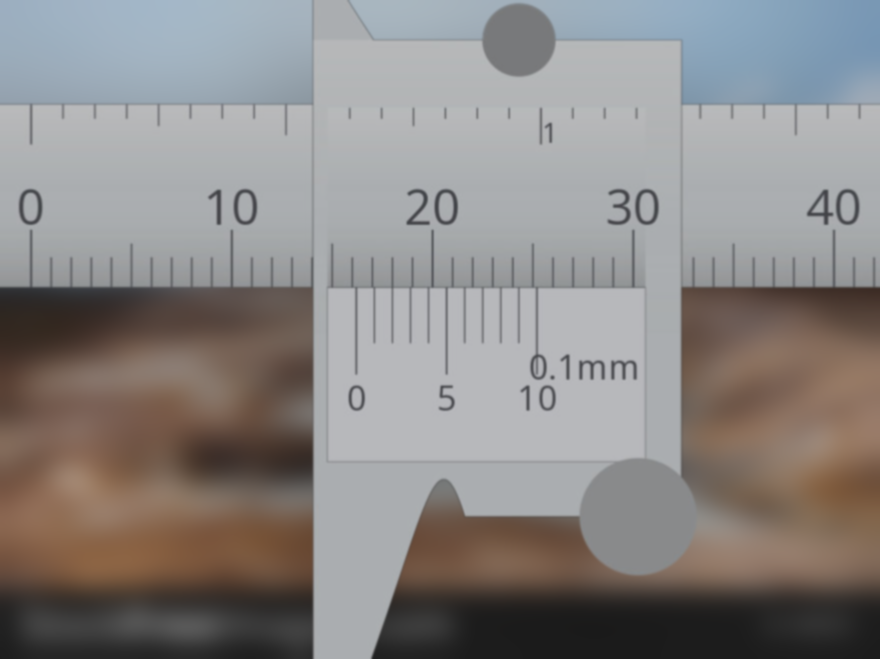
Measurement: 16.2 mm
